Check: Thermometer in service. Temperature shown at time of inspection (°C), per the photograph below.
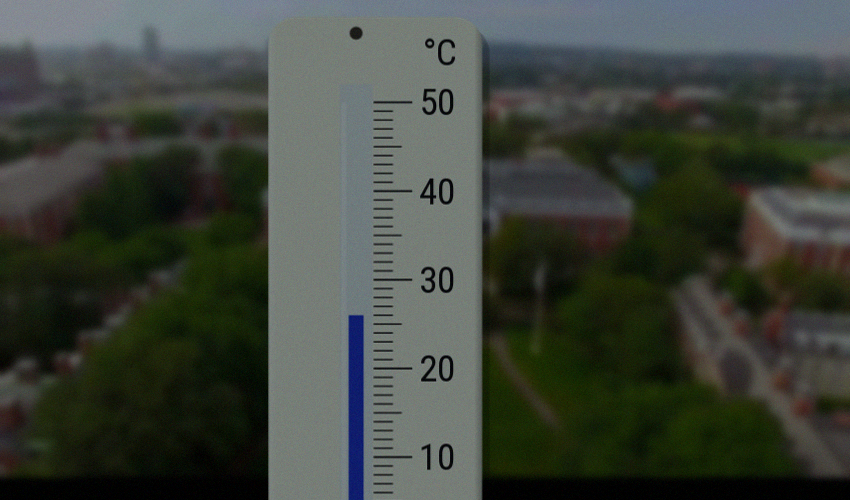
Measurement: 26 °C
